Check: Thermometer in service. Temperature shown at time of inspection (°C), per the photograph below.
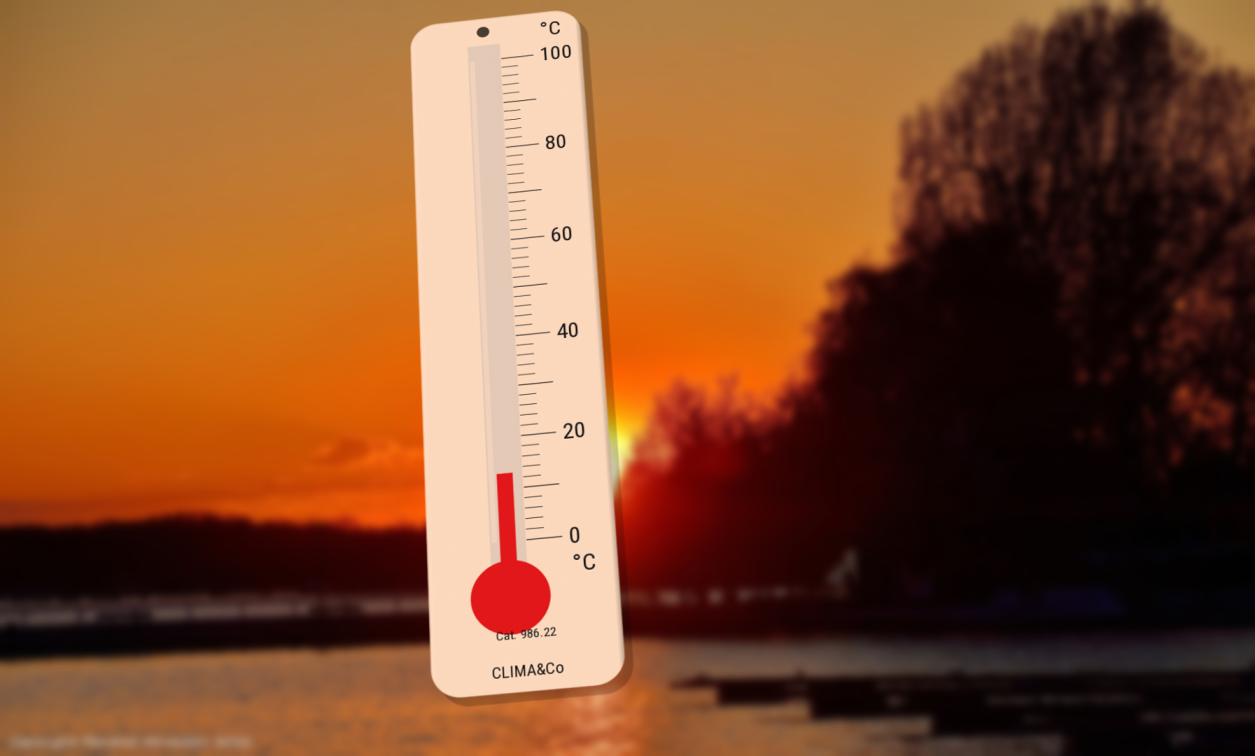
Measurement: 13 °C
